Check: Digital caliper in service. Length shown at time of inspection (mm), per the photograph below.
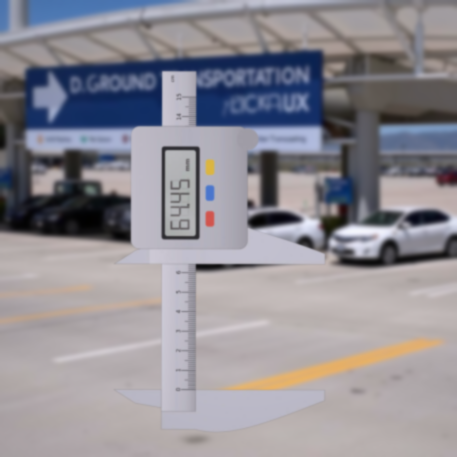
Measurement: 64.45 mm
